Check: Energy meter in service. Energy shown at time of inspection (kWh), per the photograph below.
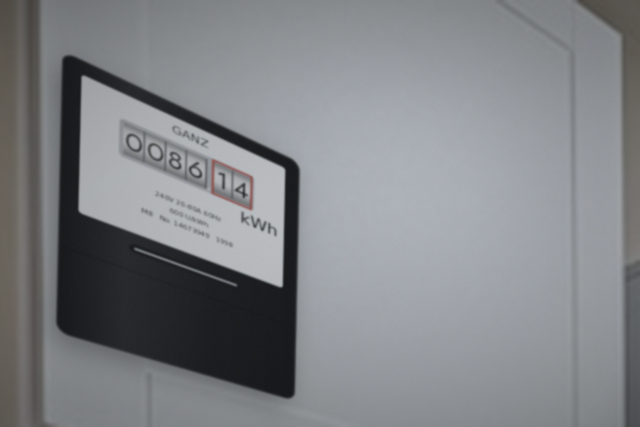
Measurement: 86.14 kWh
